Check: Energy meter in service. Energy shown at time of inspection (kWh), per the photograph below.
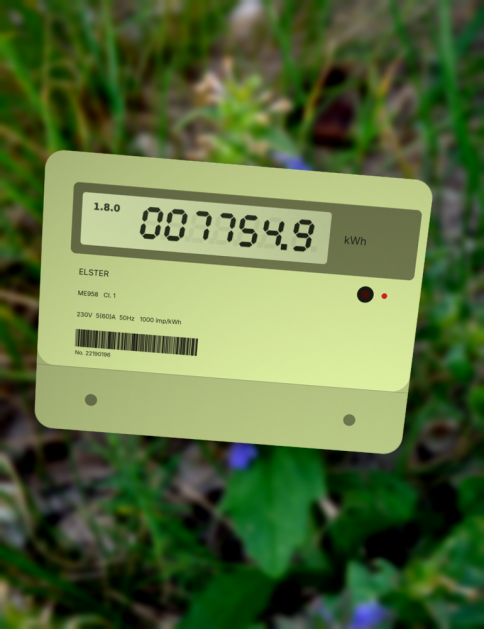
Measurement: 7754.9 kWh
